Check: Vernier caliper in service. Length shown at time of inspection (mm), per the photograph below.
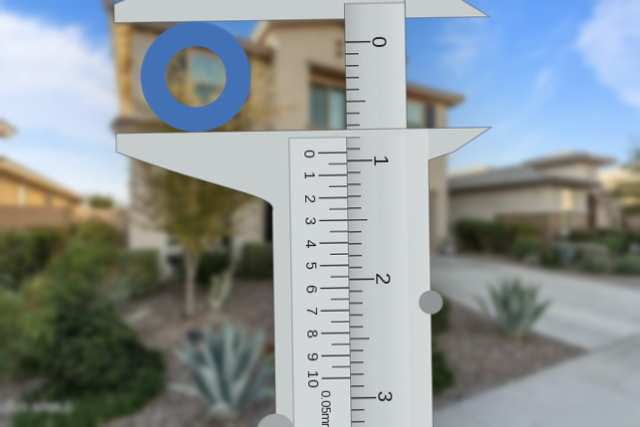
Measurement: 9.3 mm
